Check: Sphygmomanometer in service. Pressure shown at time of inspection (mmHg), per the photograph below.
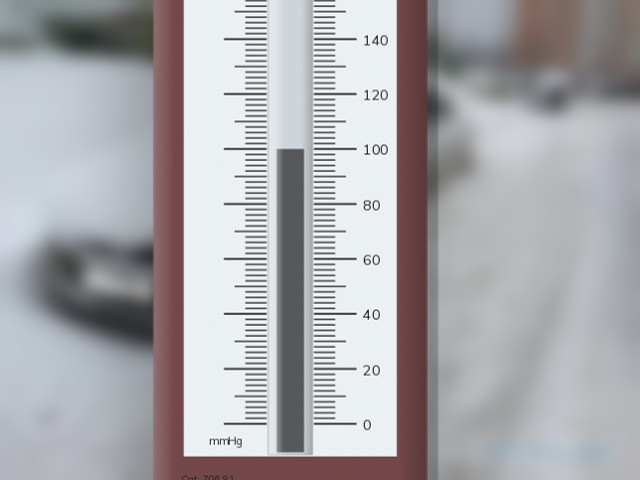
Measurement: 100 mmHg
